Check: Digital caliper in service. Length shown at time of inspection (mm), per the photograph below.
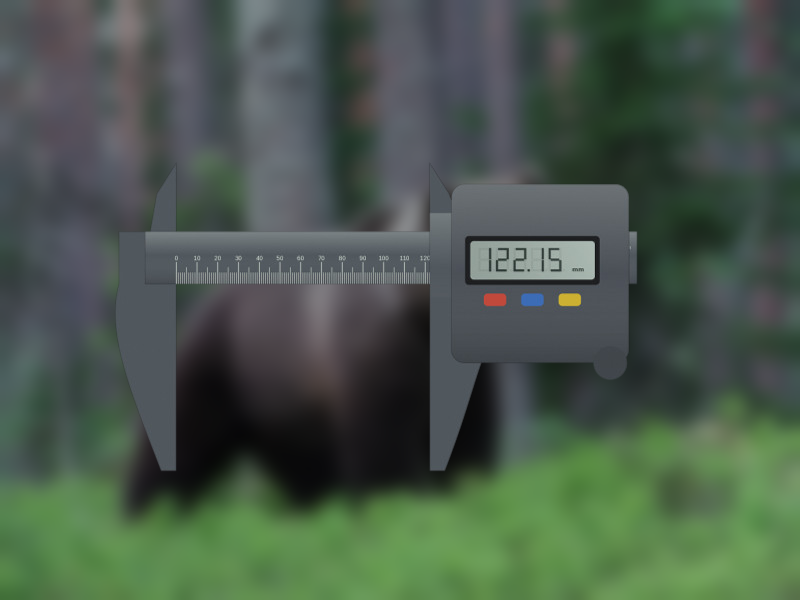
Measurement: 122.15 mm
